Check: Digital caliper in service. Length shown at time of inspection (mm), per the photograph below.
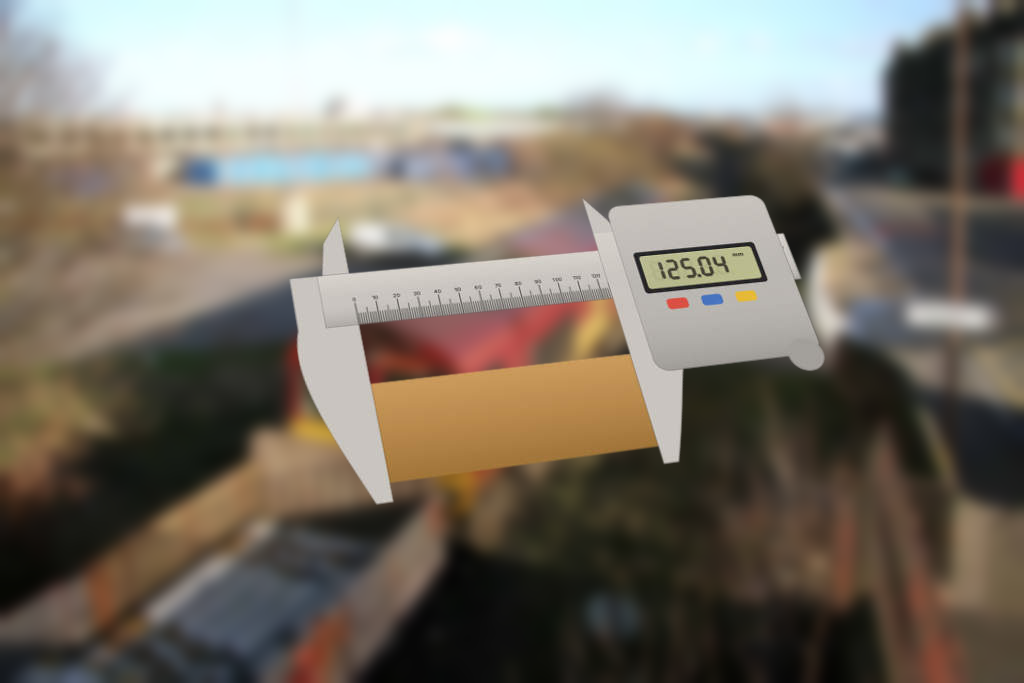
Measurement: 125.04 mm
